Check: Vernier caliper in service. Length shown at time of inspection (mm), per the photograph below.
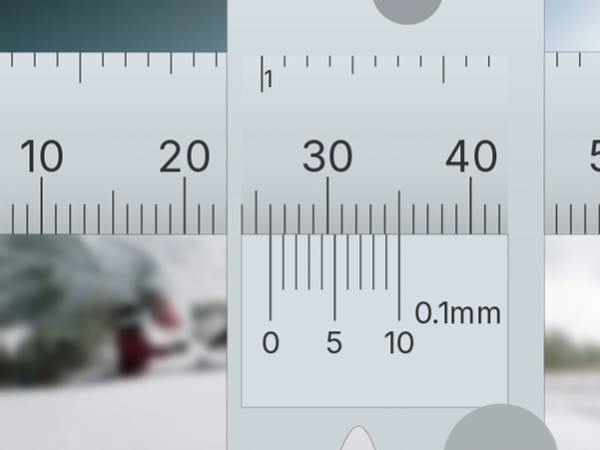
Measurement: 26.0 mm
